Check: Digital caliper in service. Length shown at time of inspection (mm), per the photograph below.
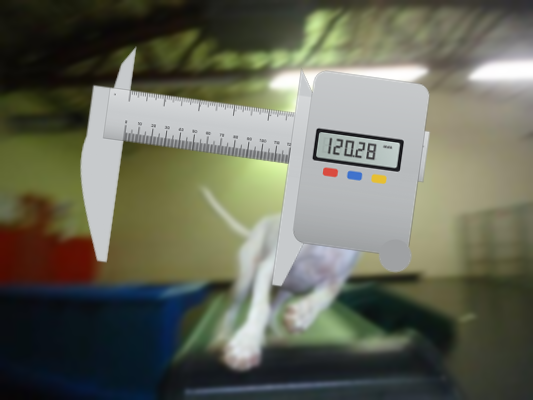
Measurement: 120.28 mm
